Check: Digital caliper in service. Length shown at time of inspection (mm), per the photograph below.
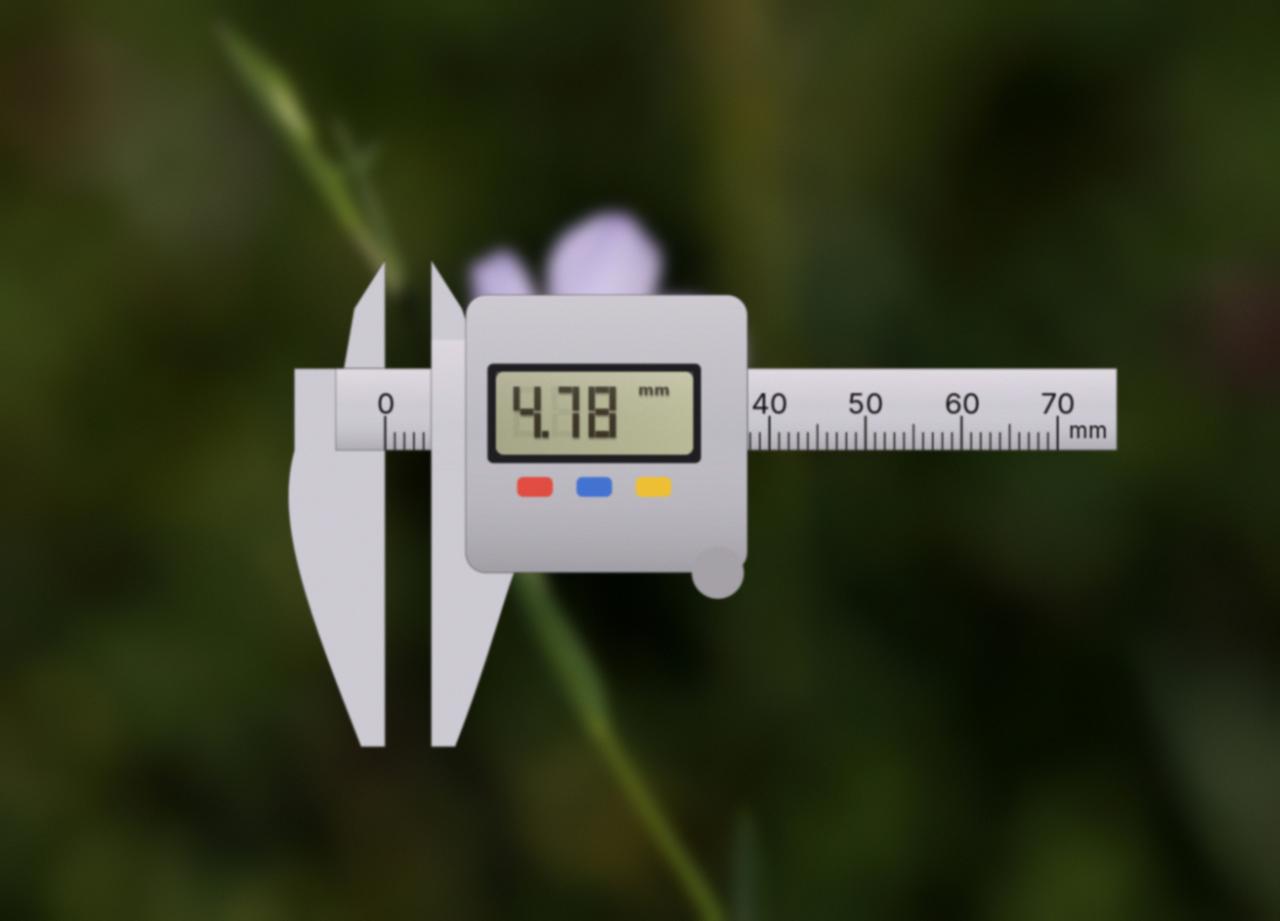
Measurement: 4.78 mm
